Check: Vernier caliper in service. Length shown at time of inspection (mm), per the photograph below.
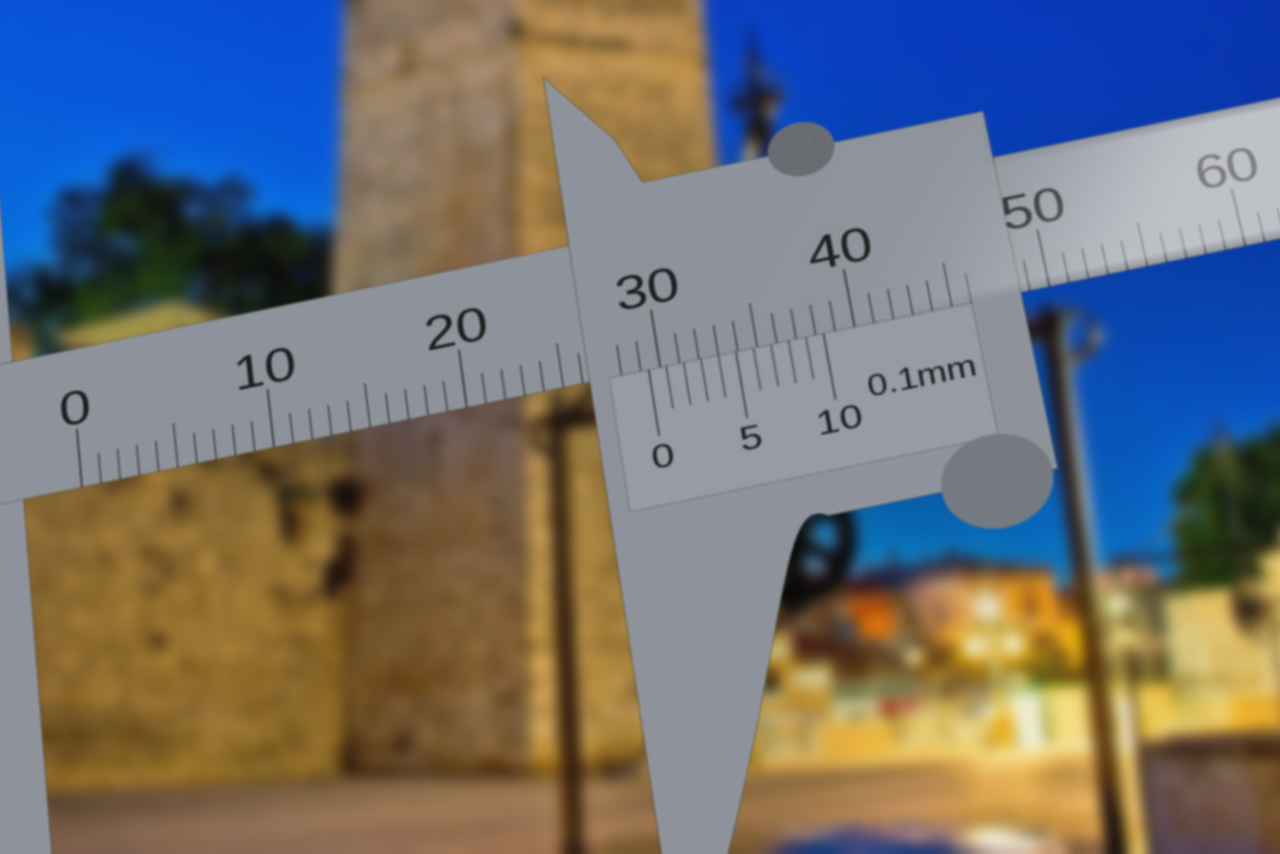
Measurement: 29.4 mm
